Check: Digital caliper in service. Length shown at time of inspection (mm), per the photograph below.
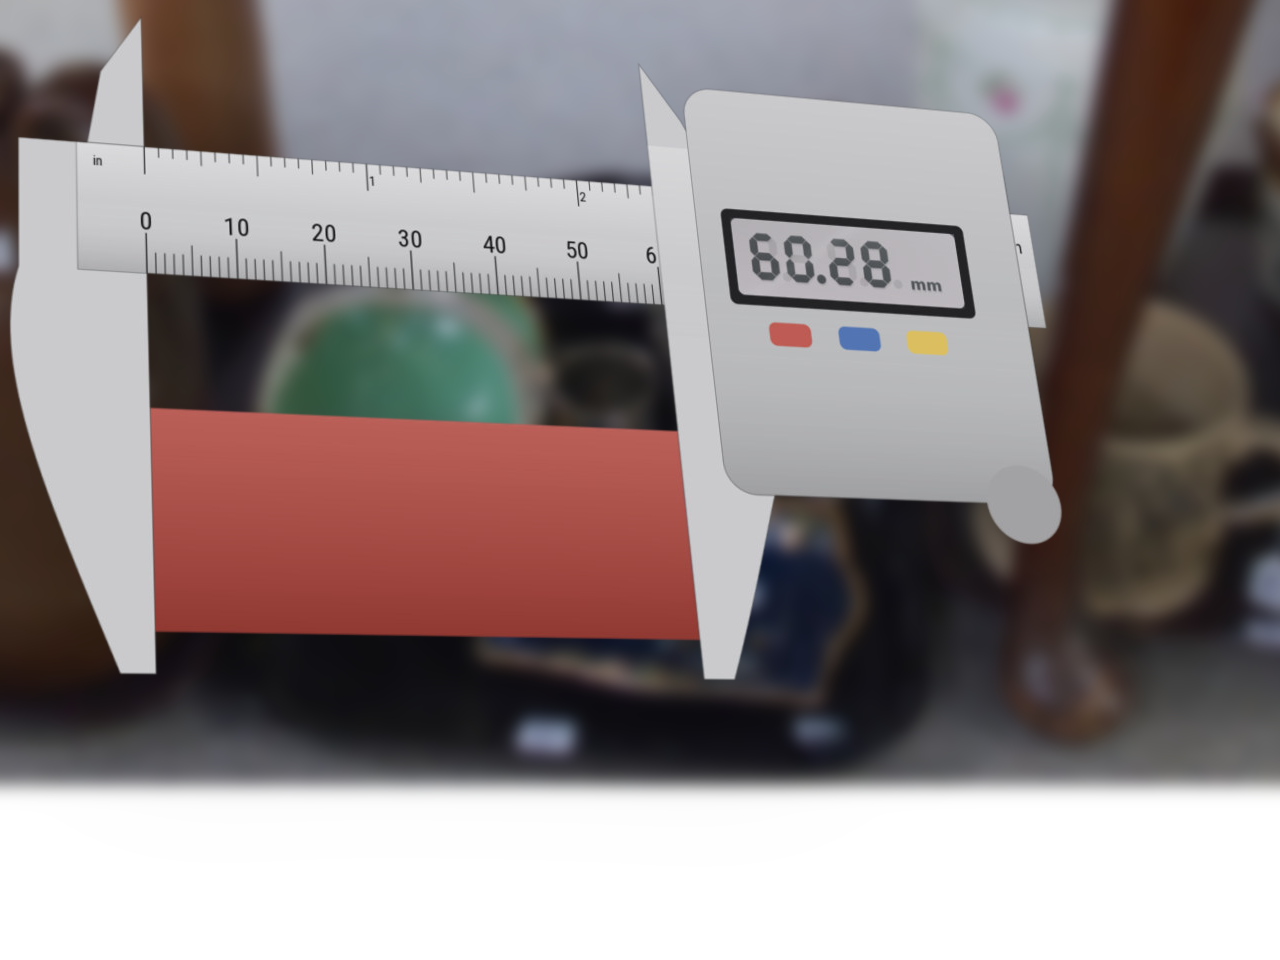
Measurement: 60.28 mm
